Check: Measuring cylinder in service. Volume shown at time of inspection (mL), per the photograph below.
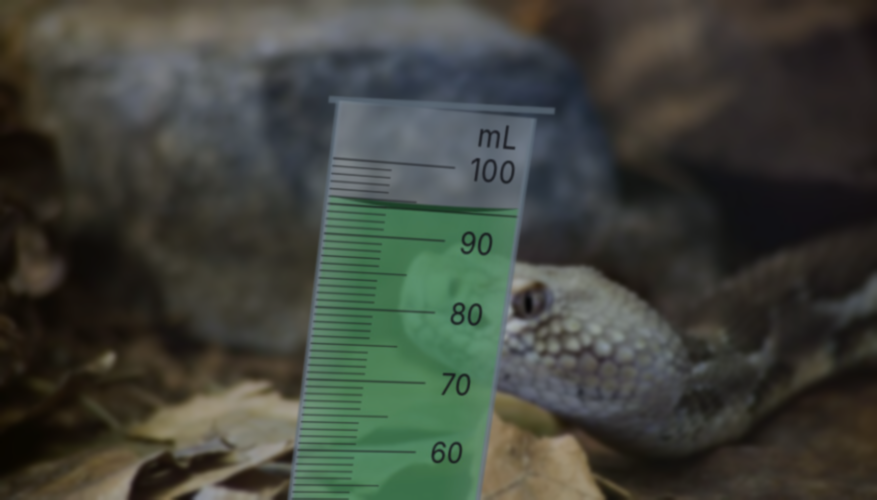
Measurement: 94 mL
